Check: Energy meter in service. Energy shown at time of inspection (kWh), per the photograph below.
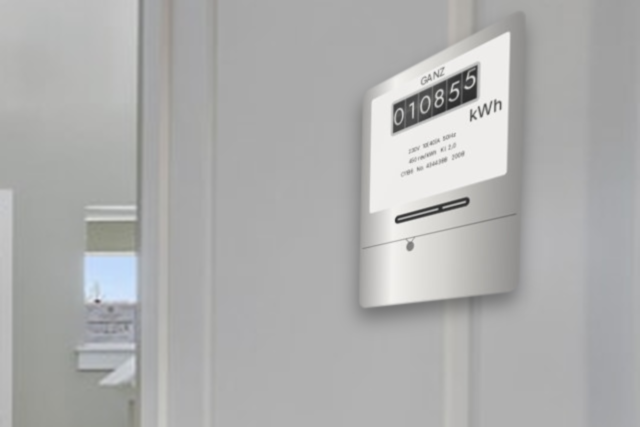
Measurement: 10855 kWh
